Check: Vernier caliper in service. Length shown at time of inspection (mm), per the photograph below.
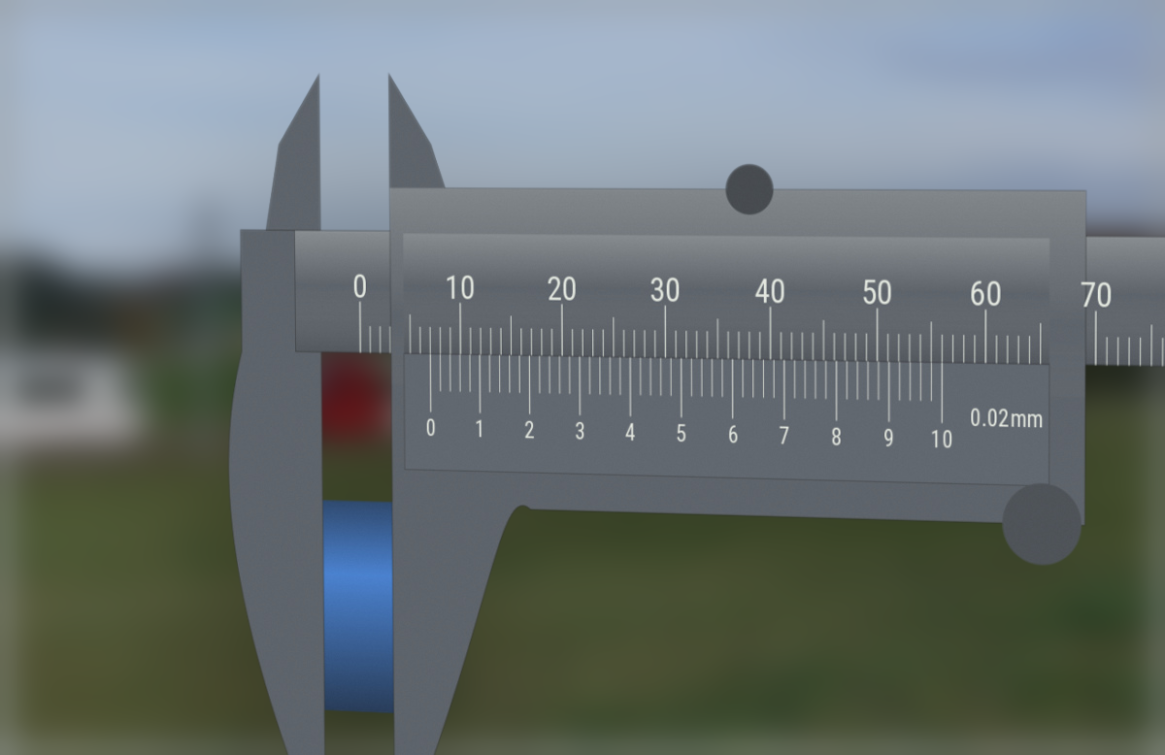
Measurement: 7.0 mm
